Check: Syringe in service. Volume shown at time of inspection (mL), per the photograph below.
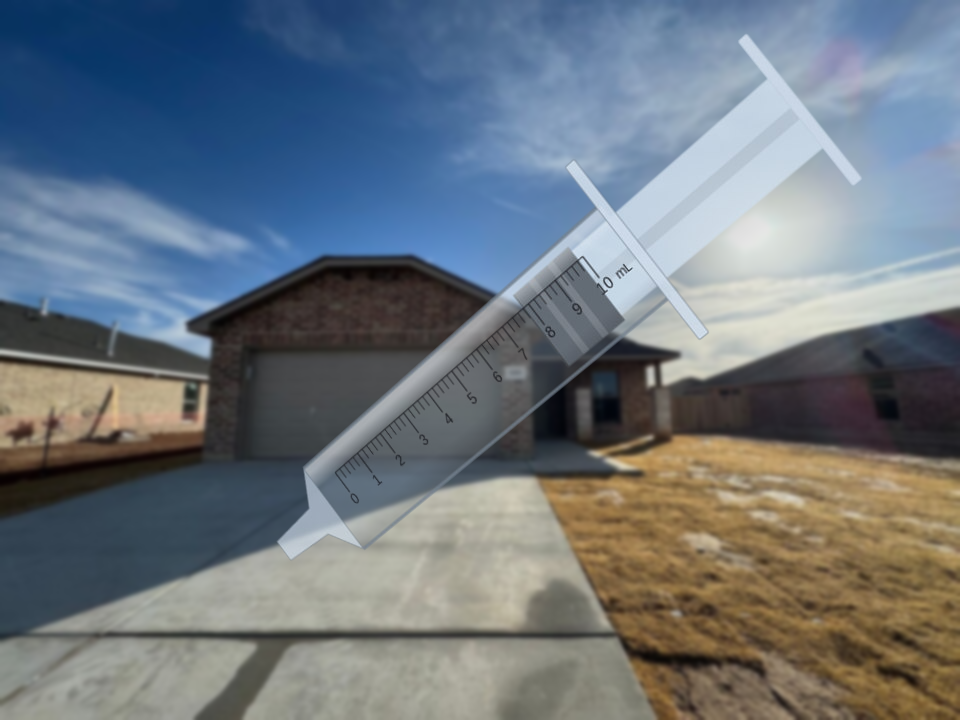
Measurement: 7.8 mL
